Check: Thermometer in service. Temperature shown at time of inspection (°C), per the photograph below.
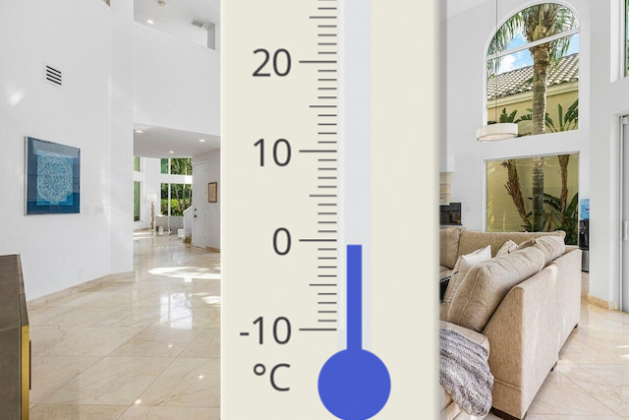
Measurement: -0.5 °C
